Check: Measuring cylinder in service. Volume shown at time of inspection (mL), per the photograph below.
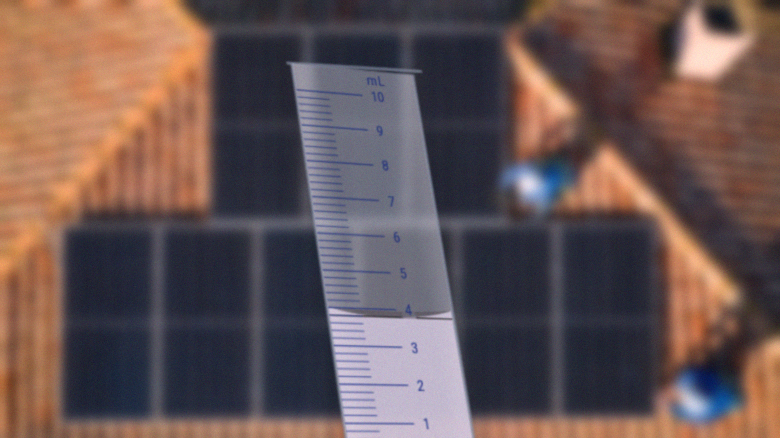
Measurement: 3.8 mL
